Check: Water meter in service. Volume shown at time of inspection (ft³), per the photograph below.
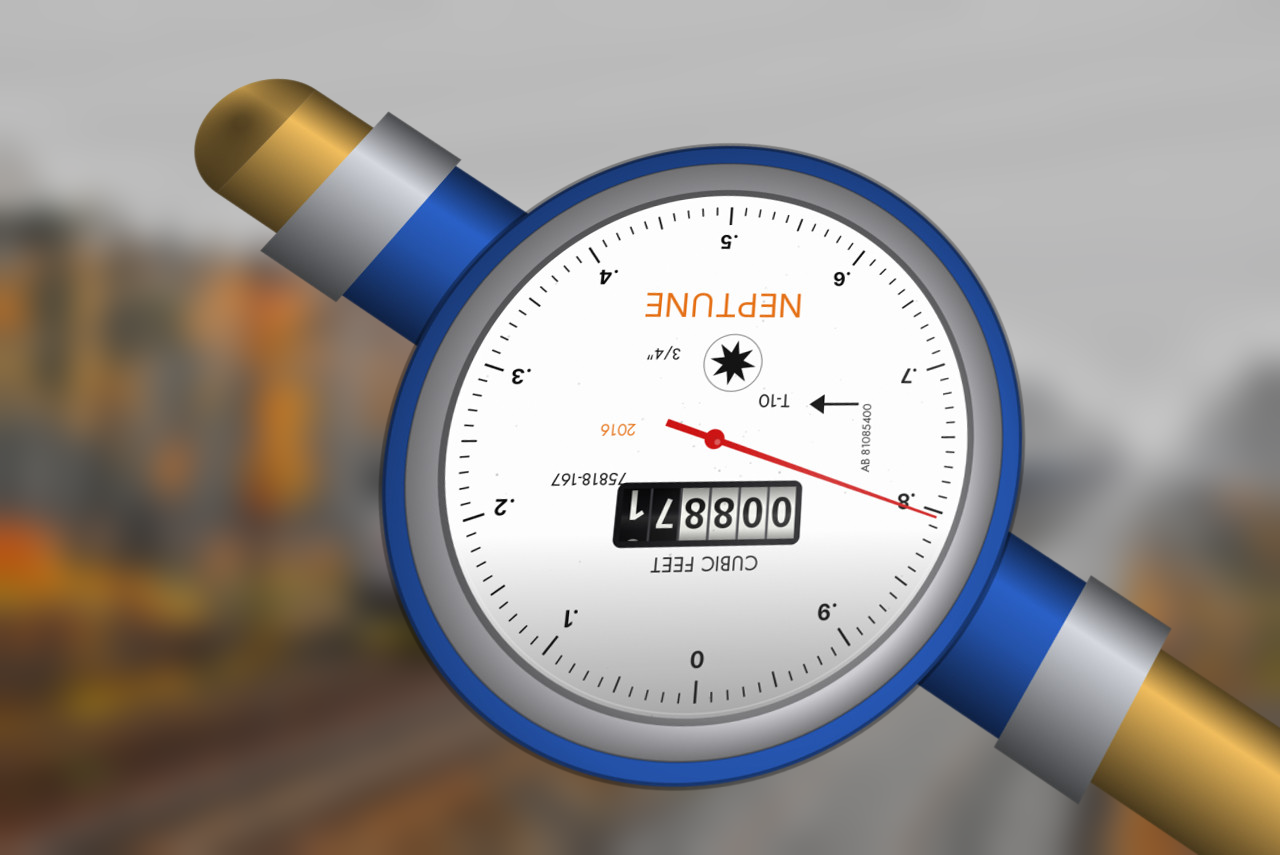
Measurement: 8870.80 ft³
